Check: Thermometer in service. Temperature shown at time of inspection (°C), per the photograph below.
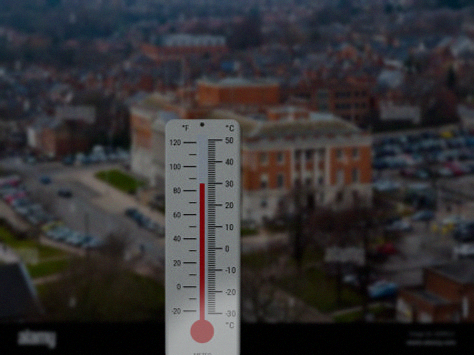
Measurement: 30 °C
